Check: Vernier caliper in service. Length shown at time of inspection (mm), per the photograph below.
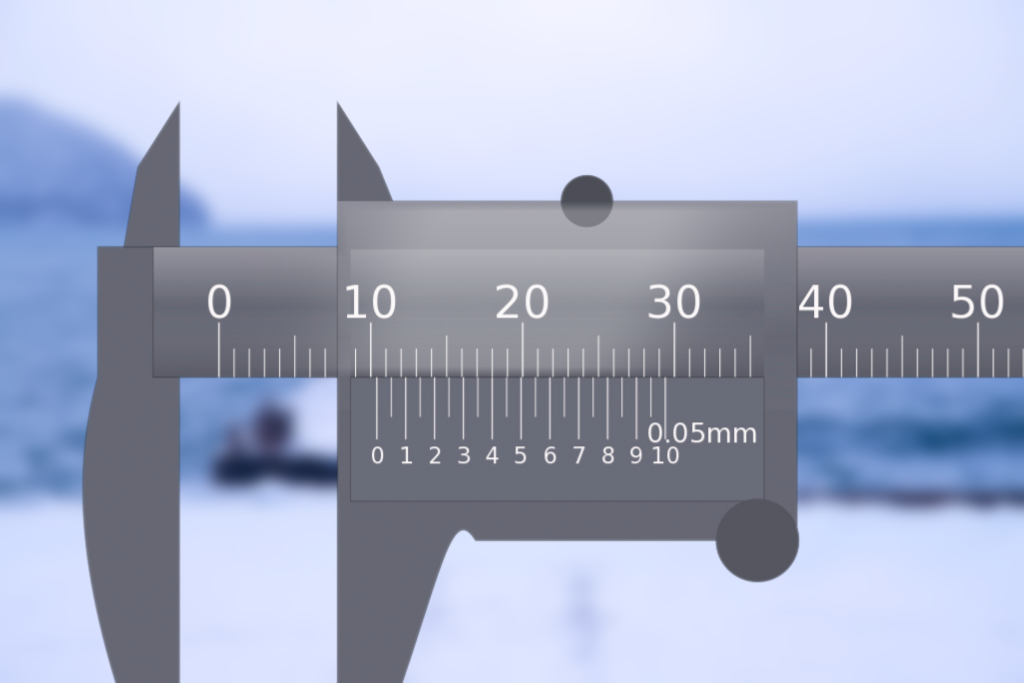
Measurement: 10.4 mm
